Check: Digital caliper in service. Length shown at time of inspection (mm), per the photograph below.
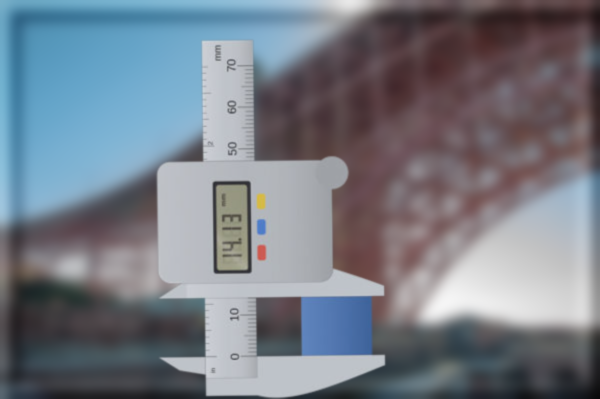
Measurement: 14.13 mm
